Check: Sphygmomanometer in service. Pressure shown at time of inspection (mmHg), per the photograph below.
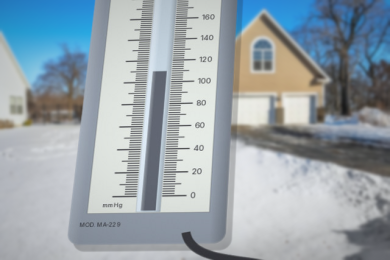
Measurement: 110 mmHg
